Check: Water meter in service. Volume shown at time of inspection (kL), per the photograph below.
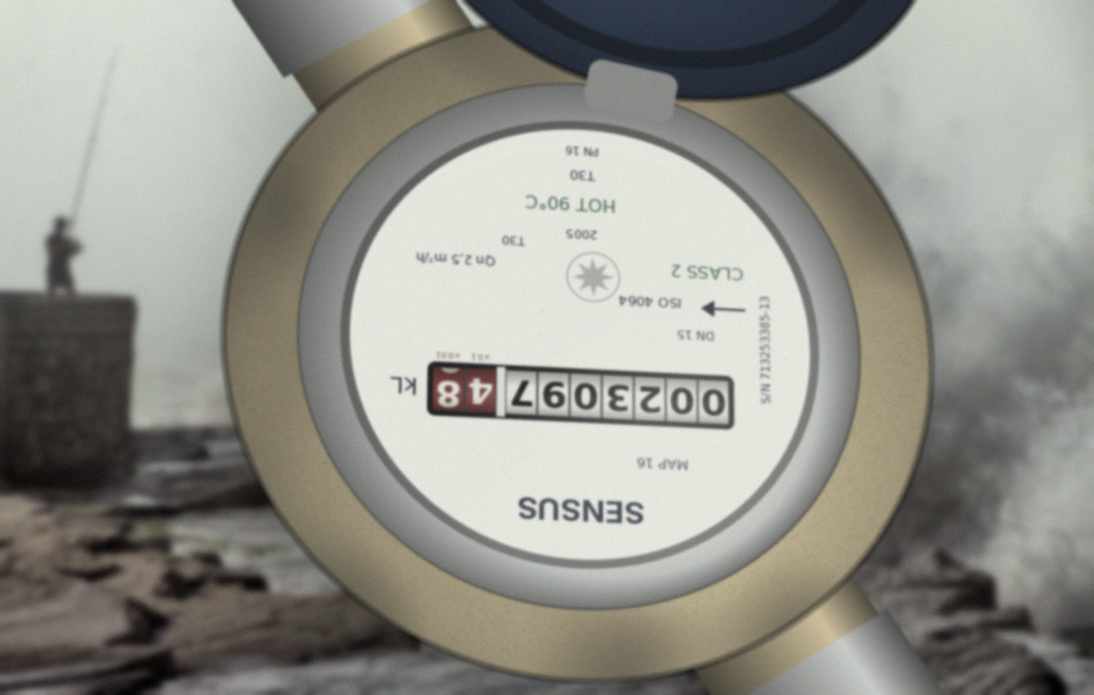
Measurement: 23097.48 kL
